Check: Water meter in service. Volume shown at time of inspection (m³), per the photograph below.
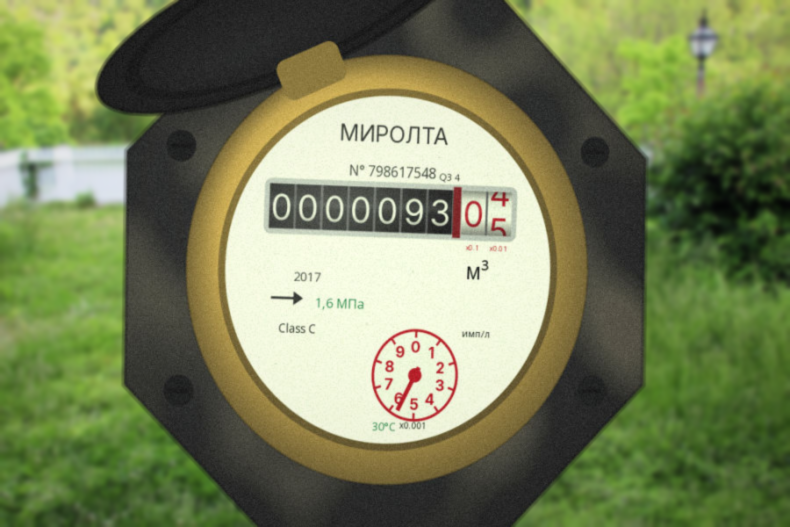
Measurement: 93.045 m³
